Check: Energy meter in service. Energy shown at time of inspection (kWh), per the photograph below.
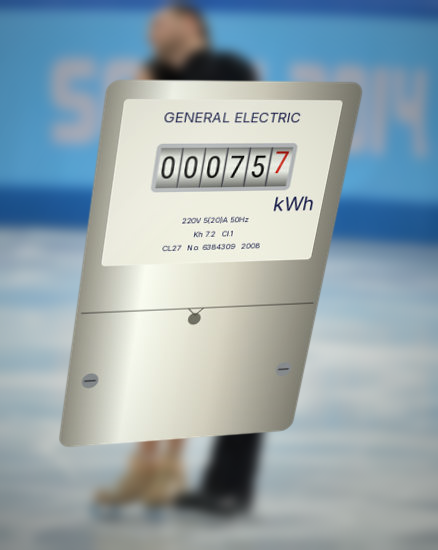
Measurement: 75.7 kWh
